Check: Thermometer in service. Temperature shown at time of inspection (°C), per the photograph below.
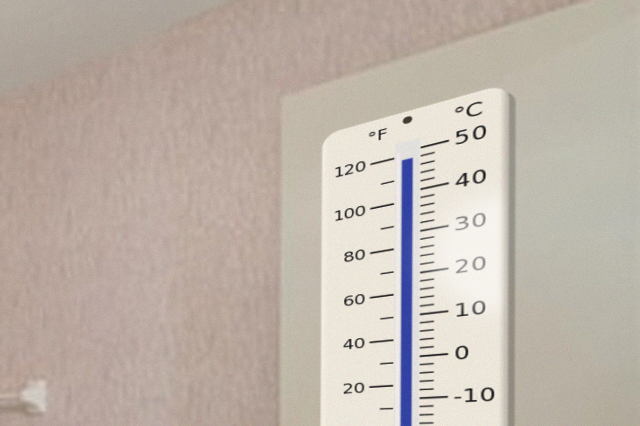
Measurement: 48 °C
